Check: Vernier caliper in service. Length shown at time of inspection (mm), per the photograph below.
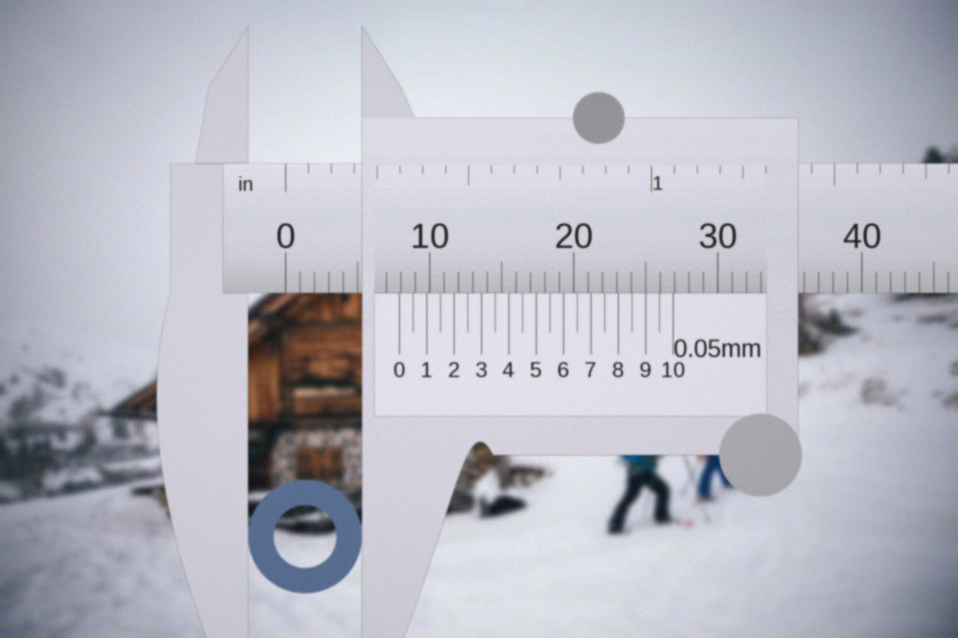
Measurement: 7.9 mm
